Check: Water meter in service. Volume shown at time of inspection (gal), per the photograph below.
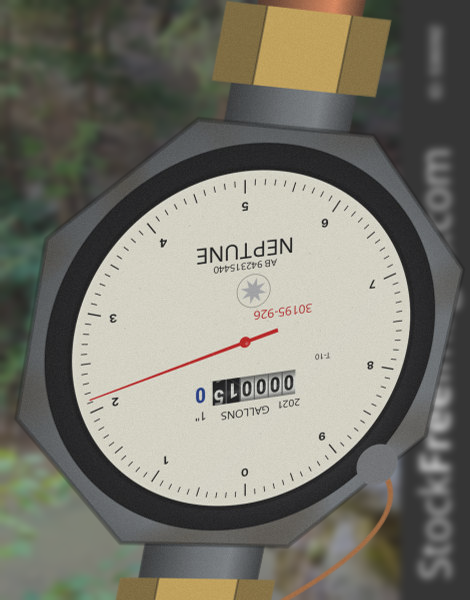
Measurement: 152.1 gal
